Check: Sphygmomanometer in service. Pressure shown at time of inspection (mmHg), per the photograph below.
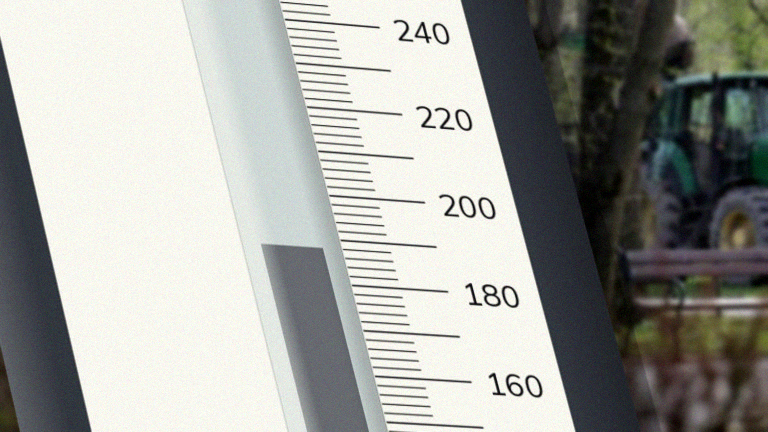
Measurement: 188 mmHg
